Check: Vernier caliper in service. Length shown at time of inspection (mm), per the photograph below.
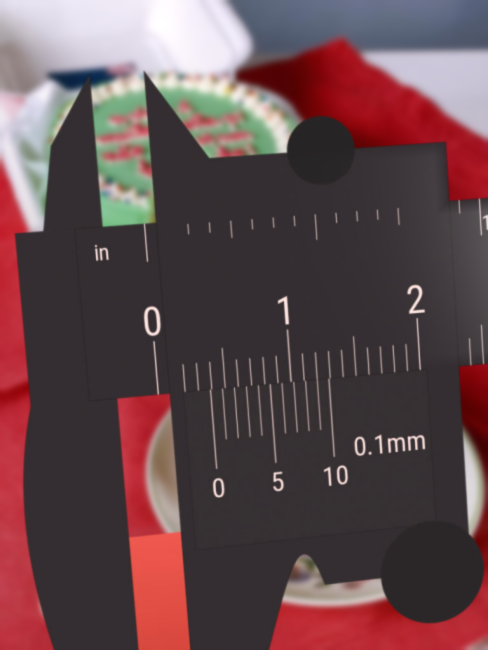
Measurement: 3.9 mm
